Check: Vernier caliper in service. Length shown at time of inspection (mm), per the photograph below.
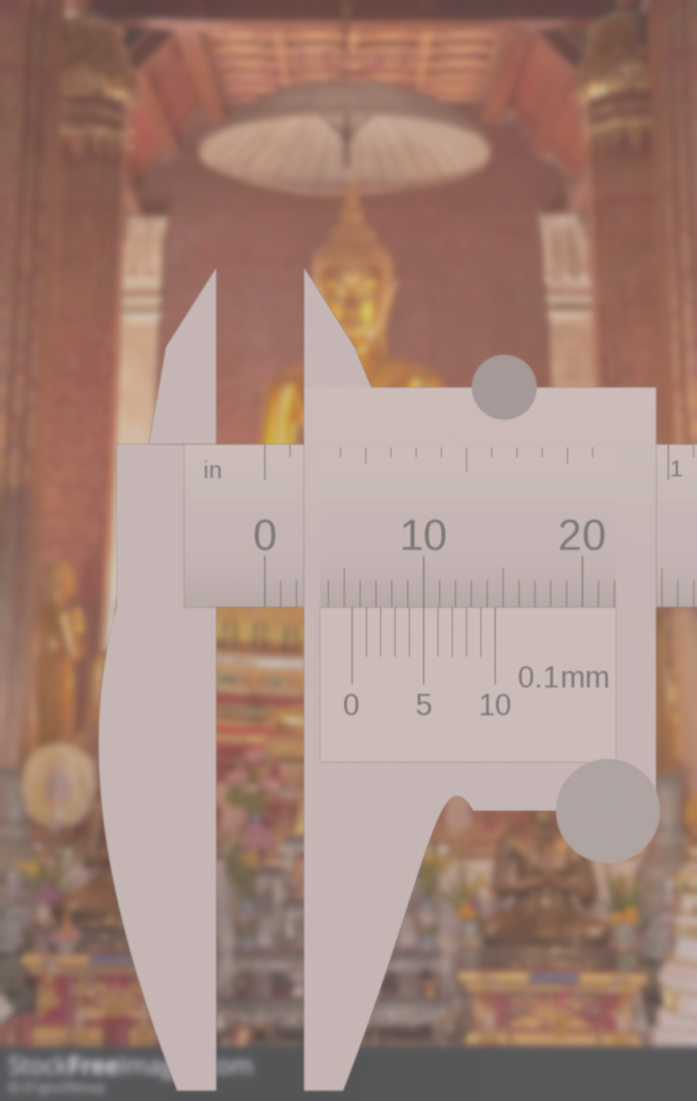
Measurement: 5.5 mm
